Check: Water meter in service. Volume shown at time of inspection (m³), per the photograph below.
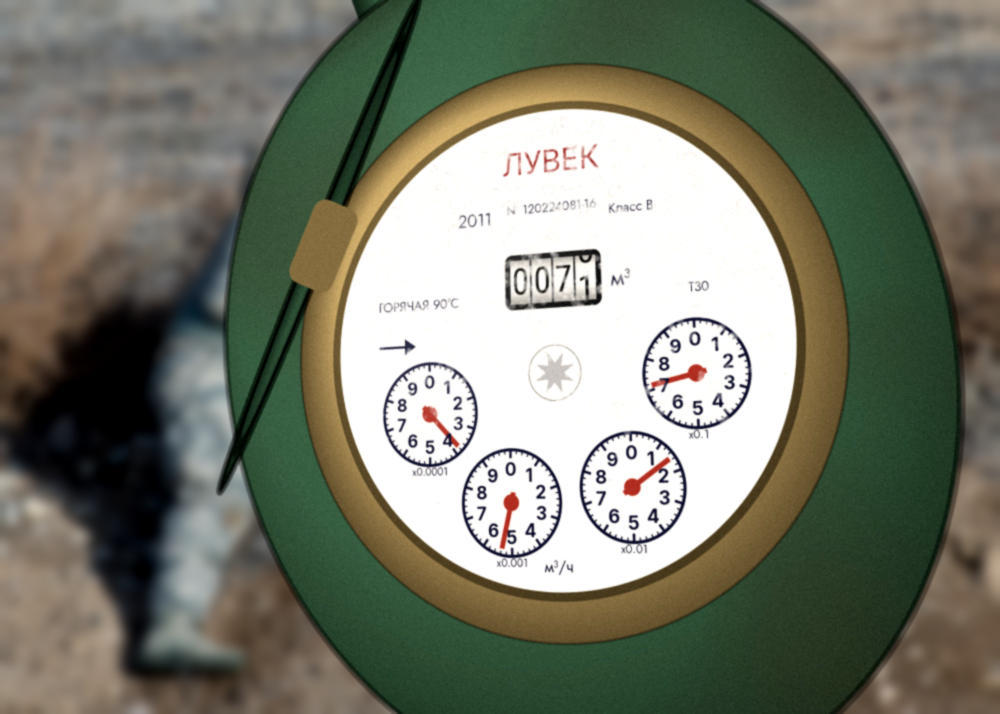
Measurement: 70.7153 m³
